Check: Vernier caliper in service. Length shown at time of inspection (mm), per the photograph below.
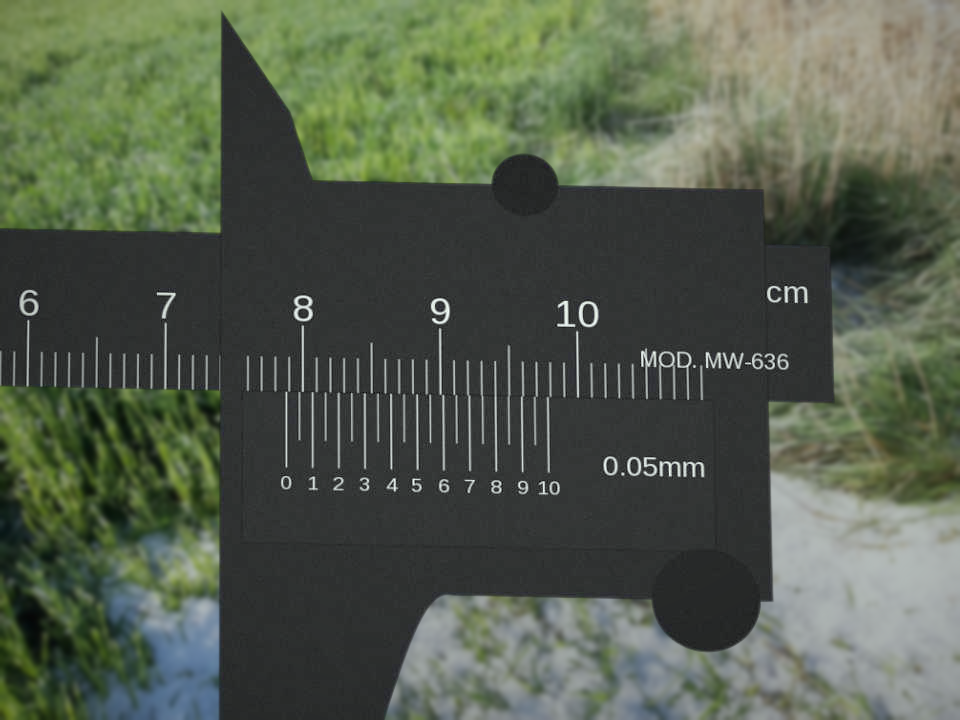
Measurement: 78.8 mm
